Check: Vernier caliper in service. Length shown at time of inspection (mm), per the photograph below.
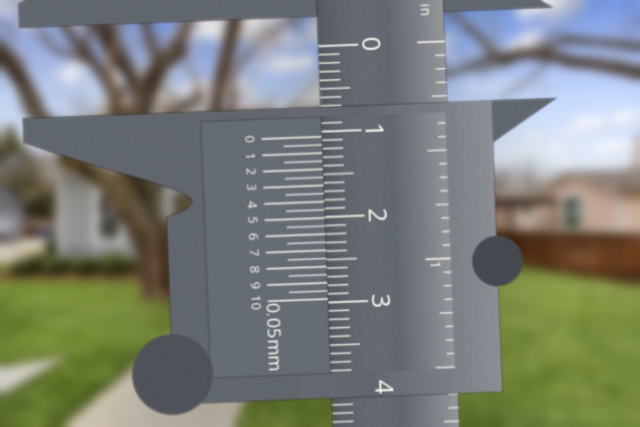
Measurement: 10.6 mm
